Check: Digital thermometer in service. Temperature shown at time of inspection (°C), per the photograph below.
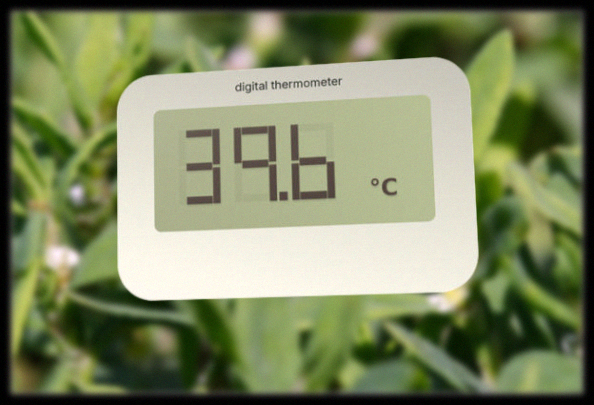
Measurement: 39.6 °C
